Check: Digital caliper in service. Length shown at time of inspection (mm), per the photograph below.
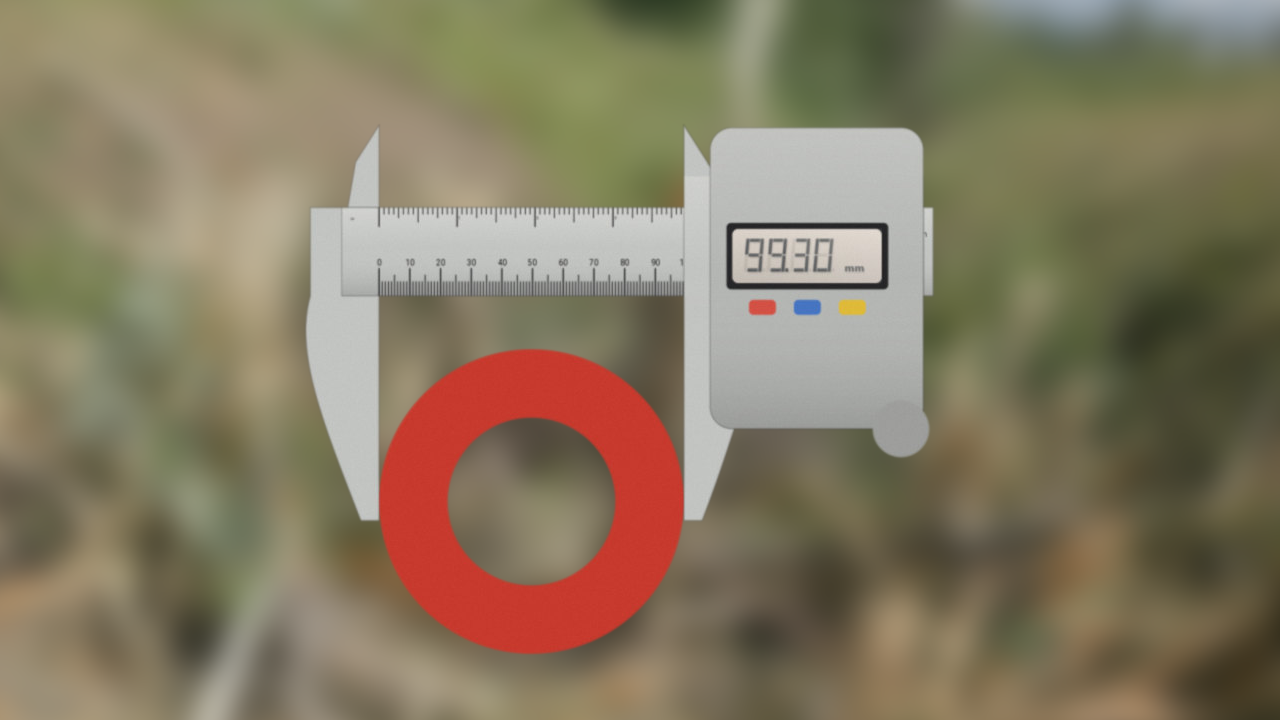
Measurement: 99.30 mm
